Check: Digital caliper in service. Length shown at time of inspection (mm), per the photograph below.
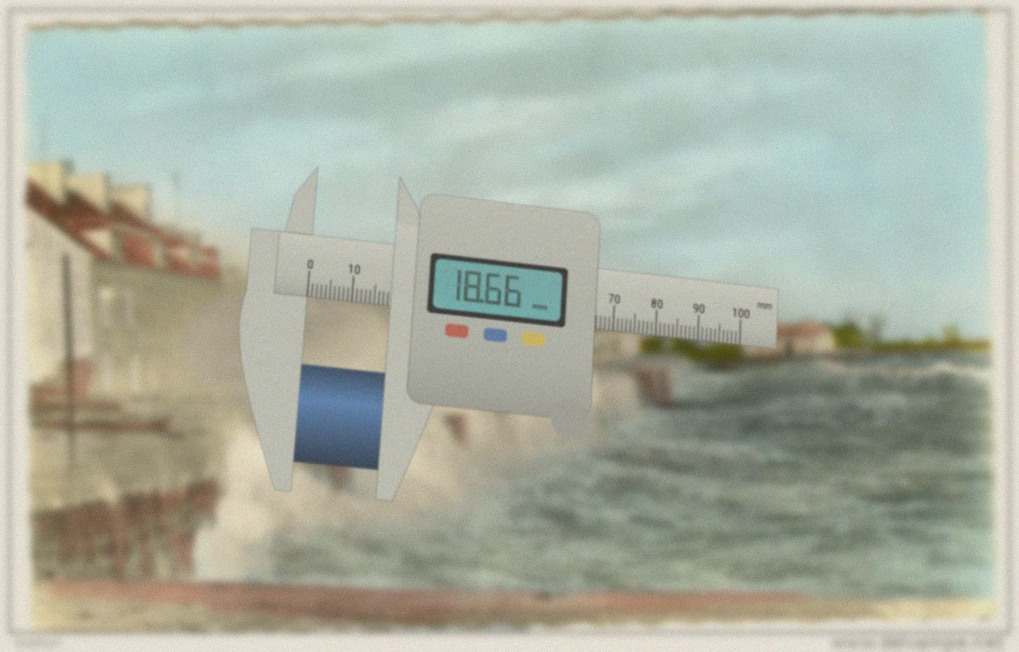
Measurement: 18.66 mm
